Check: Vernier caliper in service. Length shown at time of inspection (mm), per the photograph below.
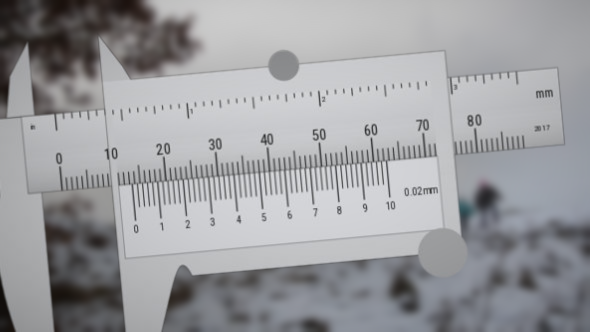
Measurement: 13.5 mm
